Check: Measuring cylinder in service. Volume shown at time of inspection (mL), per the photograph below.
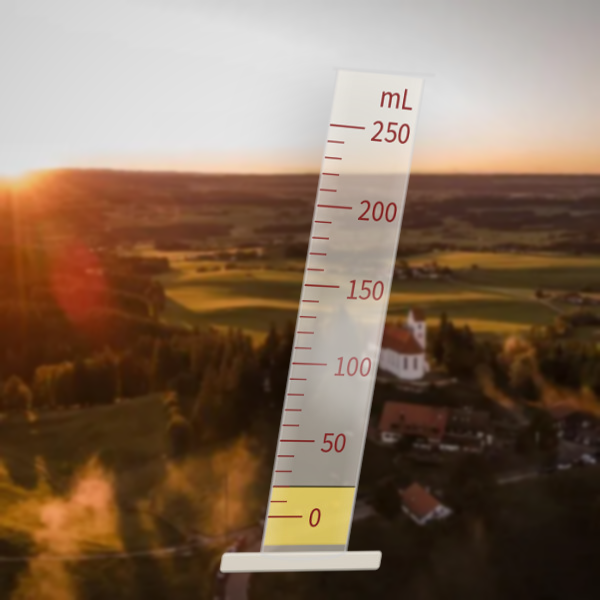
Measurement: 20 mL
